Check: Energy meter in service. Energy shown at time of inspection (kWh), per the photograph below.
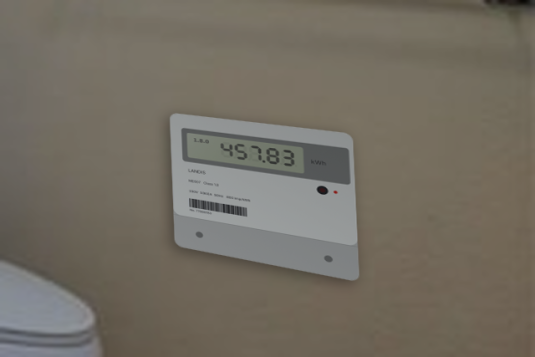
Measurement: 457.83 kWh
